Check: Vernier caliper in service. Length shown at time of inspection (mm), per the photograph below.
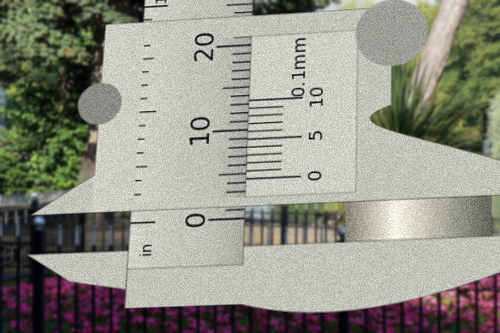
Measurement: 4.4 mm
